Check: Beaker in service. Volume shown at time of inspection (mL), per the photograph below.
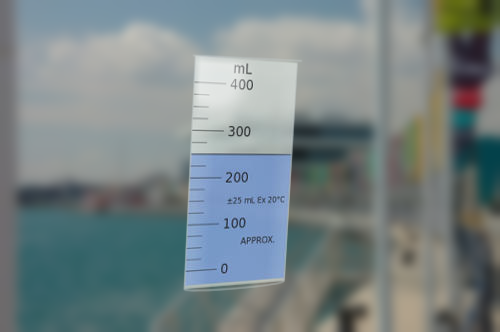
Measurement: 250 mL
